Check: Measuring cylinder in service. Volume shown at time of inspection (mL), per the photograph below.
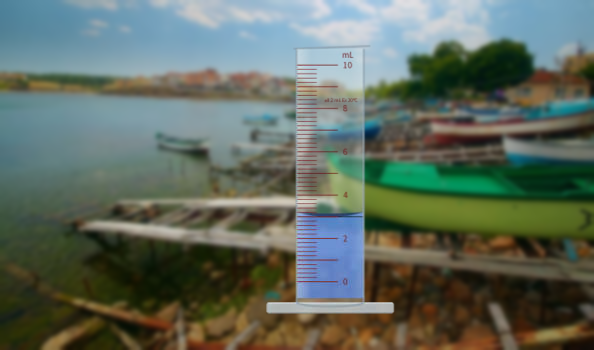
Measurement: 3 mL
